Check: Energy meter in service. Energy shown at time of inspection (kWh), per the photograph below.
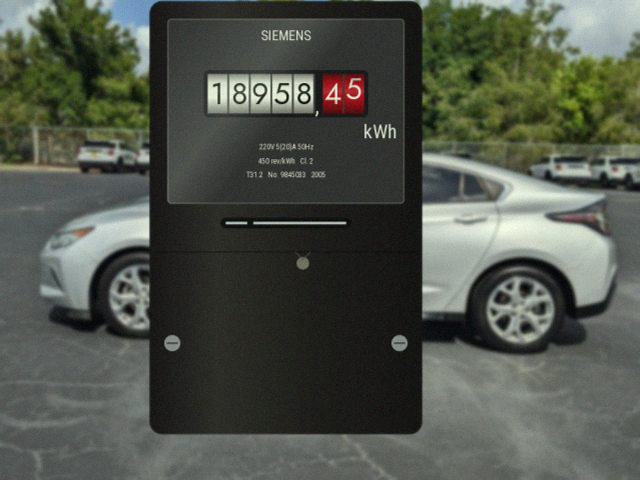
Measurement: 18958.45 kWh
